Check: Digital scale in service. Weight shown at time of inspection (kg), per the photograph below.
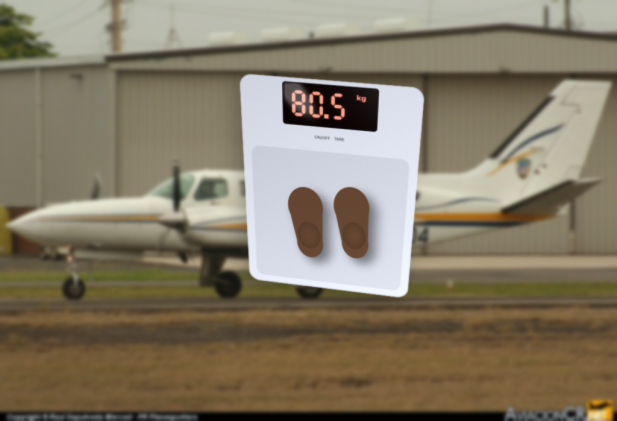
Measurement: 80.5 kg
